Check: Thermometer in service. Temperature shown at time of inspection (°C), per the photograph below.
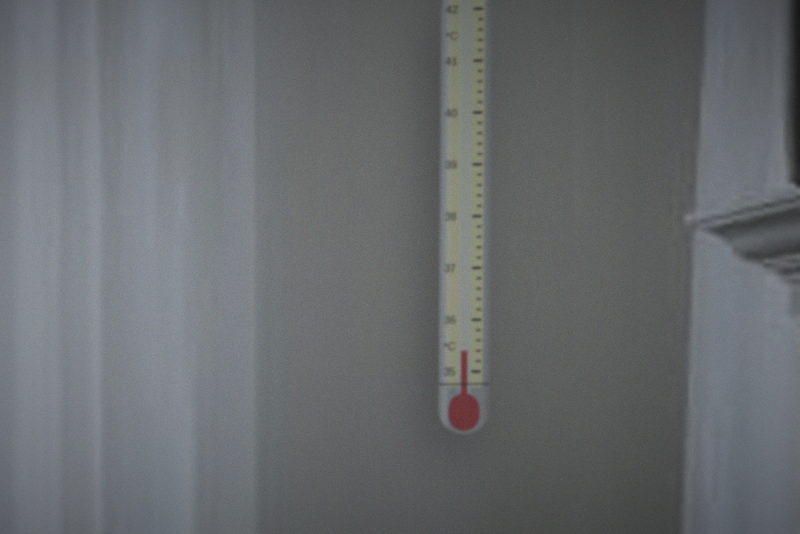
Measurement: 35.4 °C
